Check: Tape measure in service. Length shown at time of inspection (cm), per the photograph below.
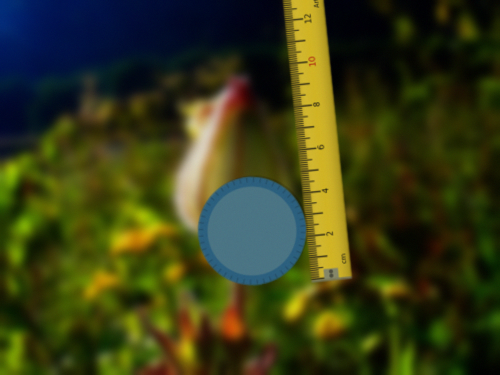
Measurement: 5 cm
